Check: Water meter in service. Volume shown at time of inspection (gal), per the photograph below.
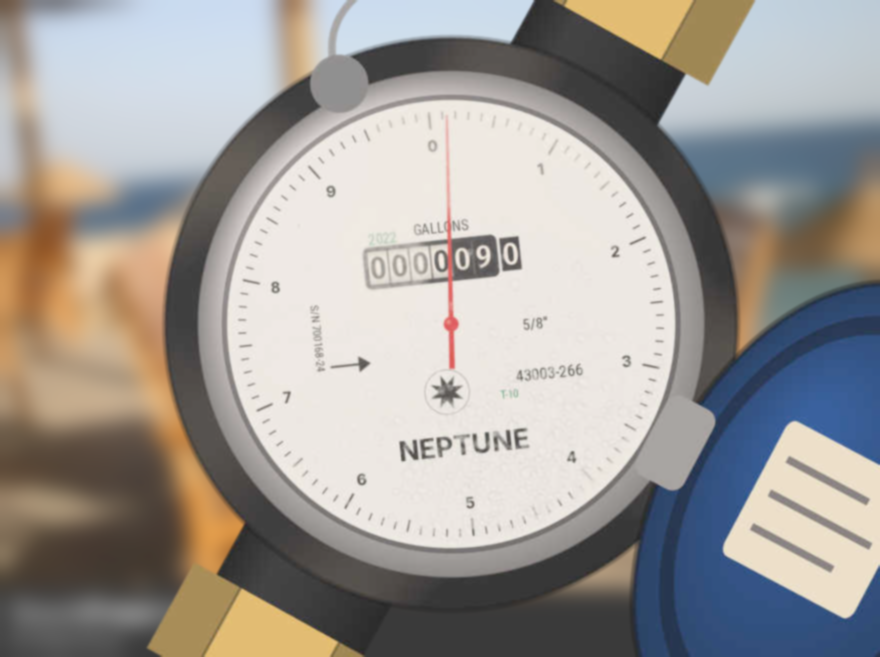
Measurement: 90.1 gal
